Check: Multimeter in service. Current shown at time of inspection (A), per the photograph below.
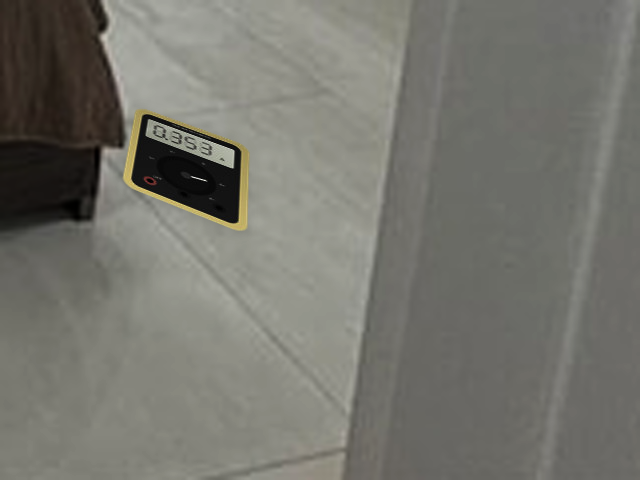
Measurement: 0.353 A
